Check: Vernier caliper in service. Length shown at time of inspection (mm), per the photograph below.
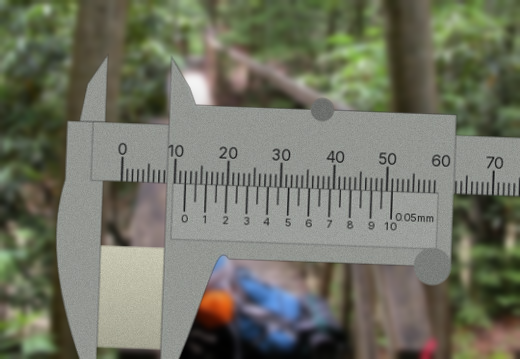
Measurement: 12.0 mm
